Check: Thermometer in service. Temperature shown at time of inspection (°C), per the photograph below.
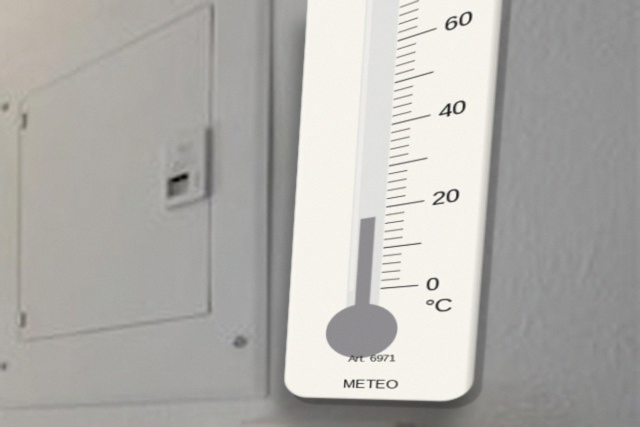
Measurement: 18 °C
